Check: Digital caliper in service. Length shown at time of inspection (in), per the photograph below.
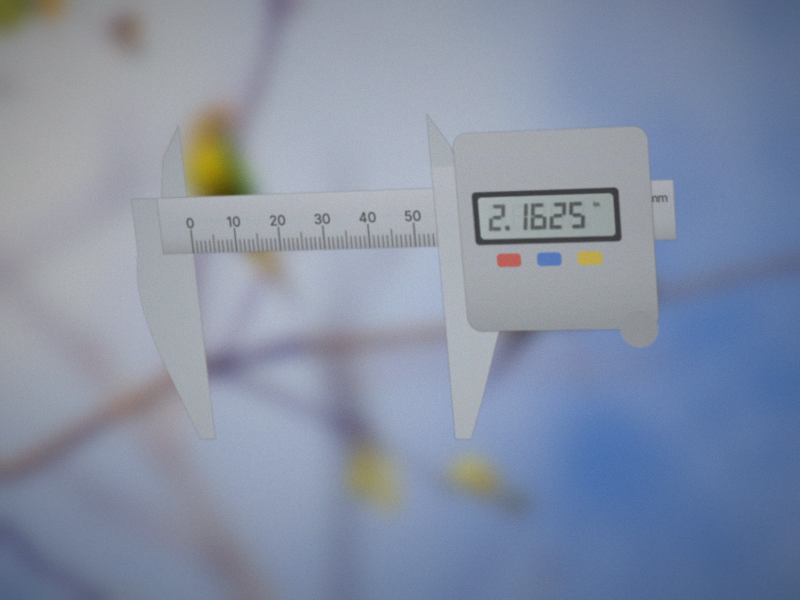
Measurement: 2.1625 in
